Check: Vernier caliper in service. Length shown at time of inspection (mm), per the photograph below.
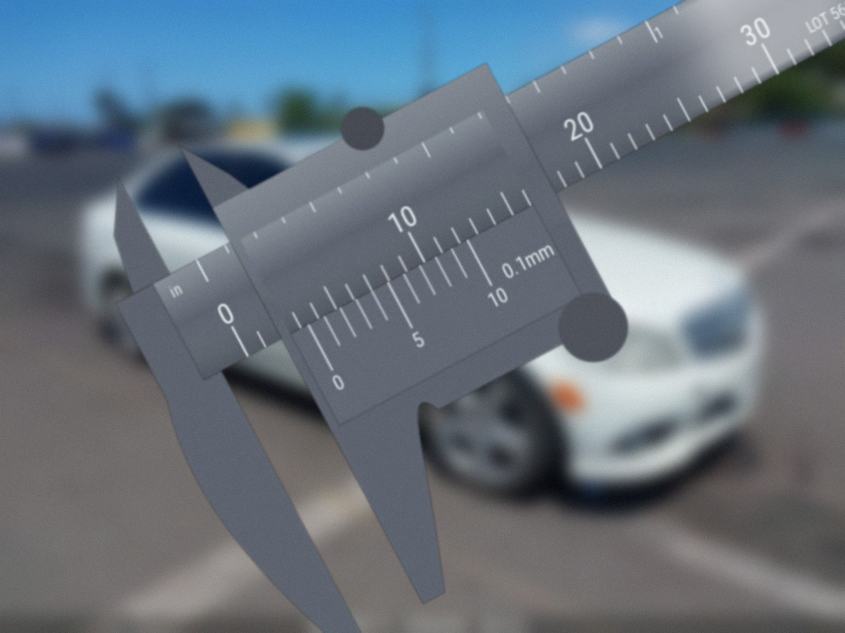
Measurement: 3.4 mm
